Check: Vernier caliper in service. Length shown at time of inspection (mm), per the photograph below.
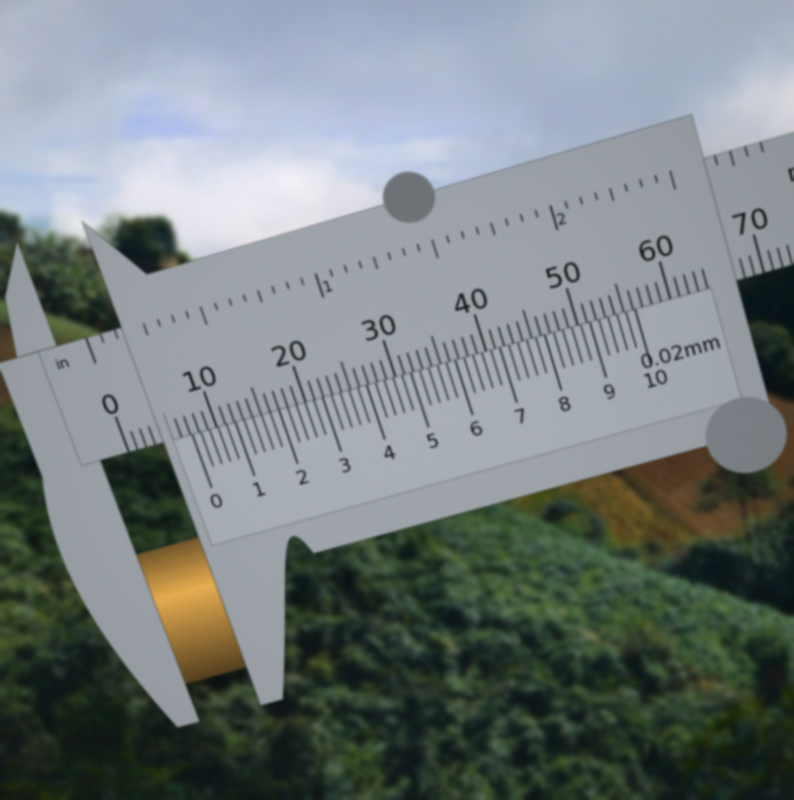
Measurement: 7.2 mm
